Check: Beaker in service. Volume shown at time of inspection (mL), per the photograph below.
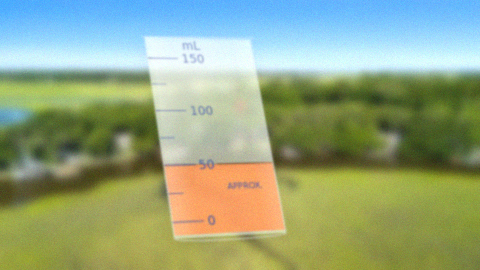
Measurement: 50 mL
